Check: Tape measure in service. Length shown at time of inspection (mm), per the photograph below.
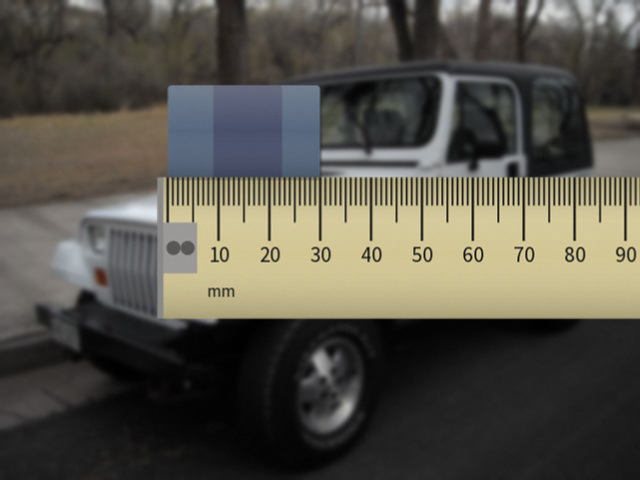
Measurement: 30 mm
